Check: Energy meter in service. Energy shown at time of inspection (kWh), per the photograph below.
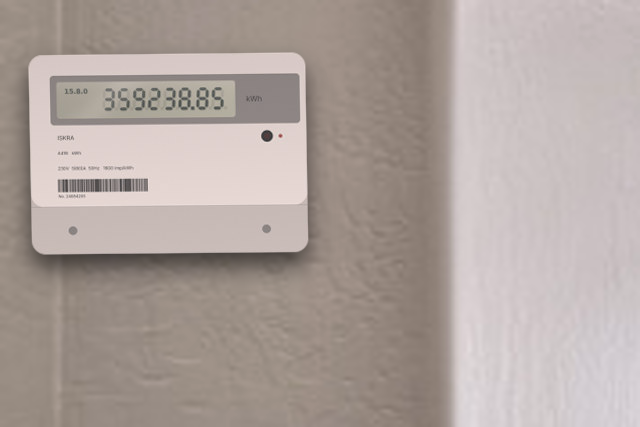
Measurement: 359238.85 kWh
